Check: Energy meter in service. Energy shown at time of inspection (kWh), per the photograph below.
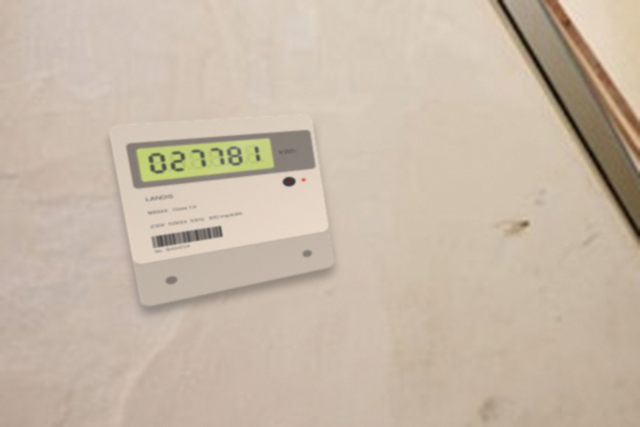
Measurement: 27781 kWh
